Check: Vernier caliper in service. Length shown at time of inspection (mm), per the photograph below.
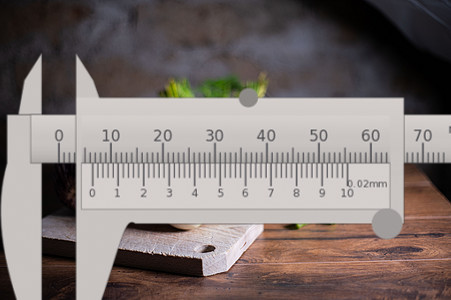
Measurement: 6.5 mm
